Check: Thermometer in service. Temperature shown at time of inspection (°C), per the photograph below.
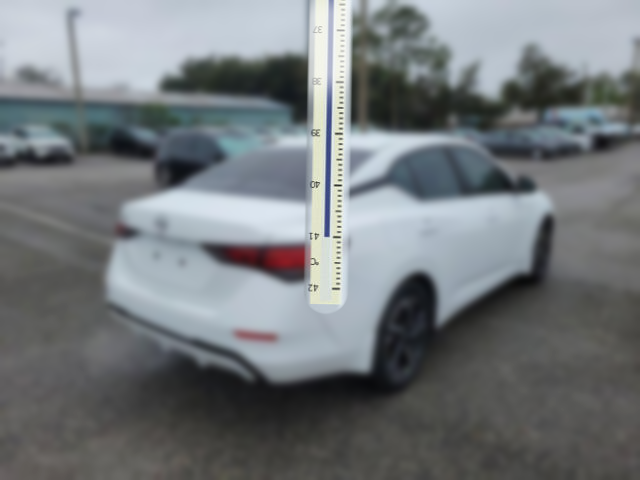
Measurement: 41 °C
